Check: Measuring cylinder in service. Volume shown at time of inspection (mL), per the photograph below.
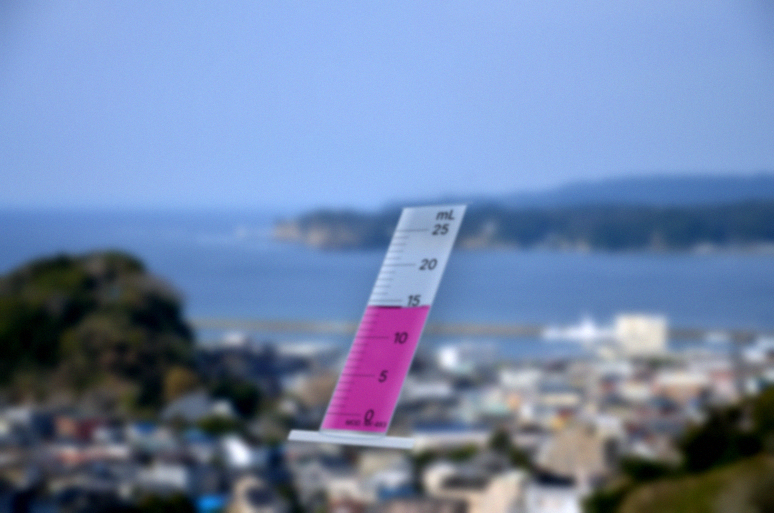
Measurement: 14 mL
